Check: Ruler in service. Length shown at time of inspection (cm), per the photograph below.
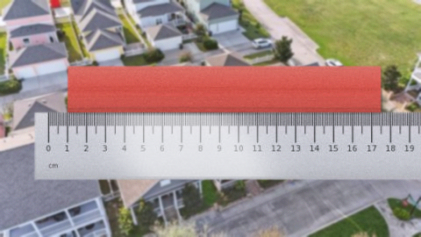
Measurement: 16.5 cm
